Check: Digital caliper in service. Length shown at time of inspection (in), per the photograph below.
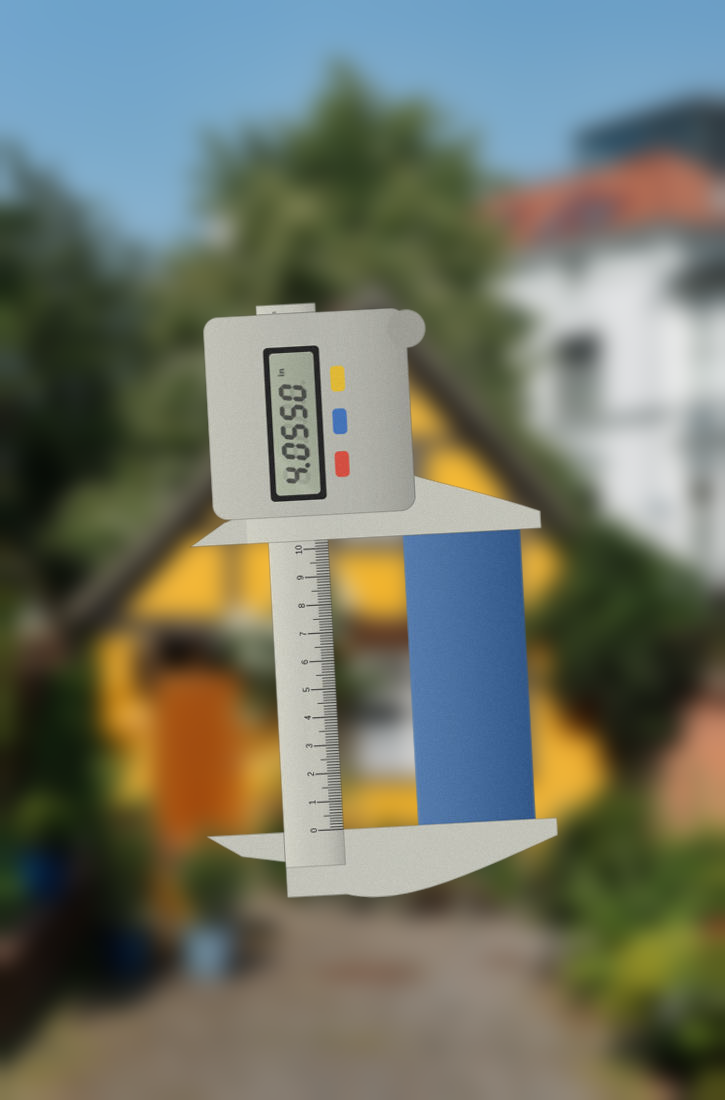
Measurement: 4.0550 in
